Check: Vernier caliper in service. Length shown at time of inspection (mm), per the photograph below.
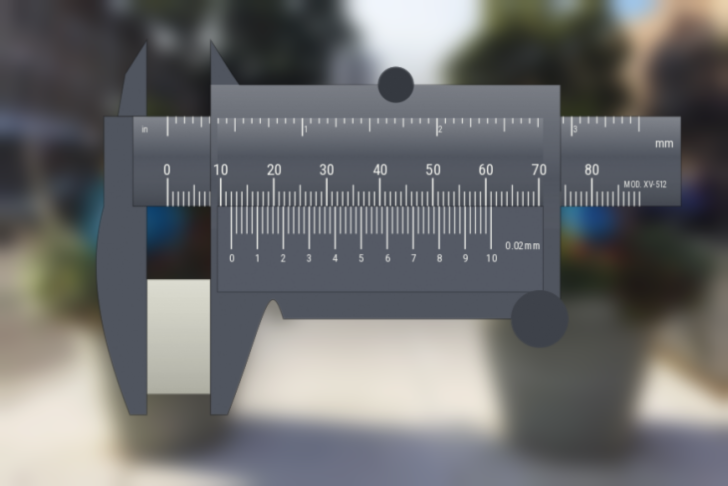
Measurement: 12.0 mm
